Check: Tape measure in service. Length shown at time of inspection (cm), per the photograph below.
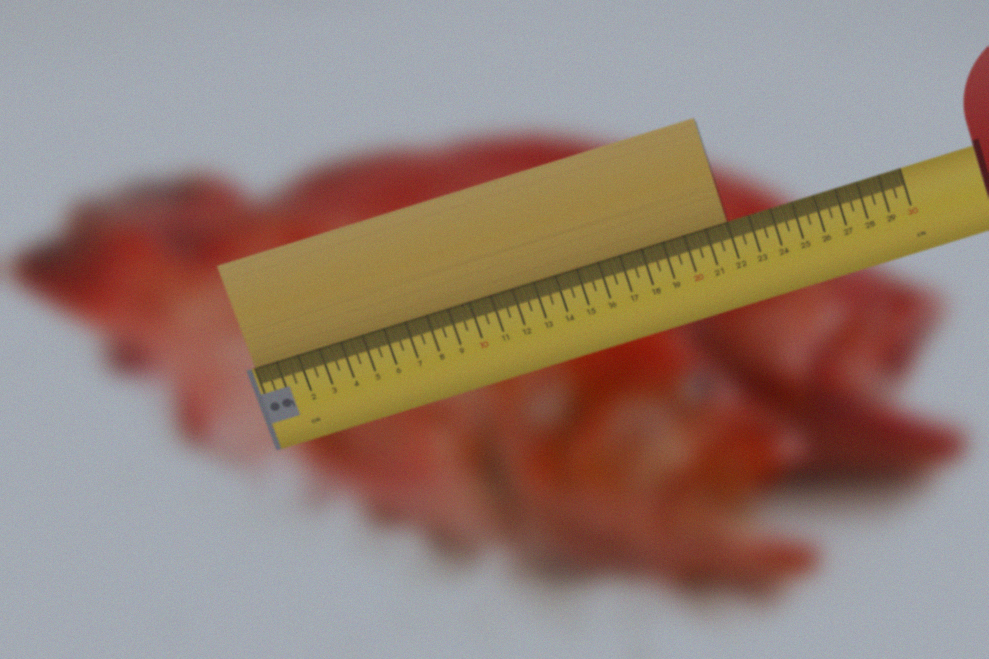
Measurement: 22 cm
